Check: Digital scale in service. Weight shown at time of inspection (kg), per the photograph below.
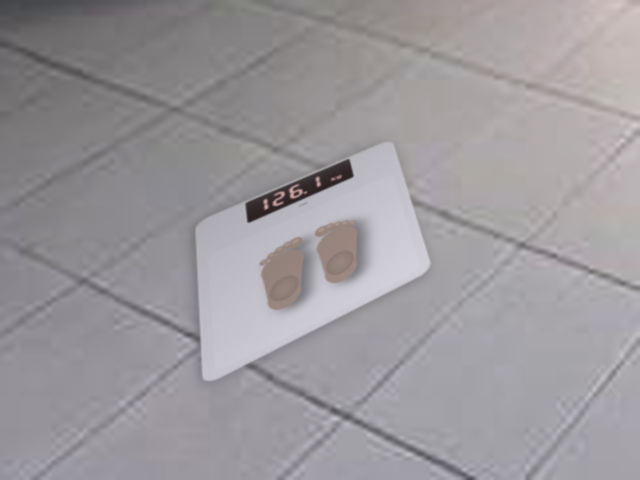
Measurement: 126.1 kg
